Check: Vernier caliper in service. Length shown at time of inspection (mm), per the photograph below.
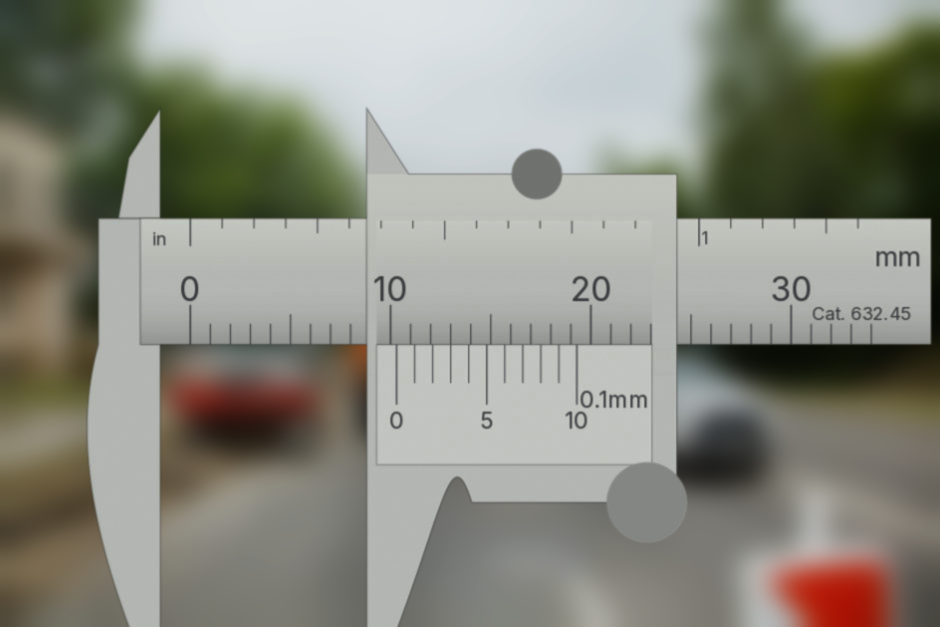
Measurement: 10.3 mm
